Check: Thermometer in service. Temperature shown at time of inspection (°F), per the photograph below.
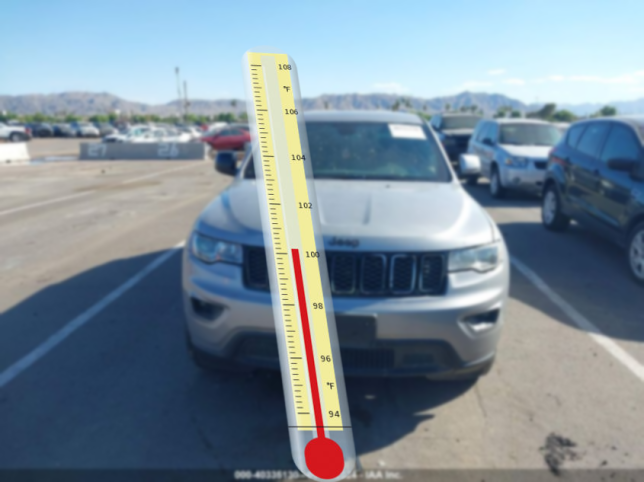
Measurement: 100.2 °F
